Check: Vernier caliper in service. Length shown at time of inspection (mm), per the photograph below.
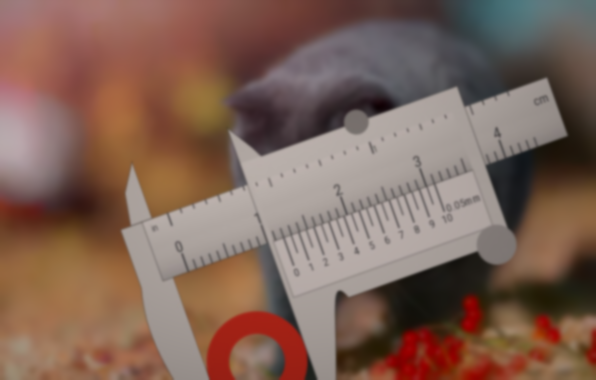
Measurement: 12.0 mm
